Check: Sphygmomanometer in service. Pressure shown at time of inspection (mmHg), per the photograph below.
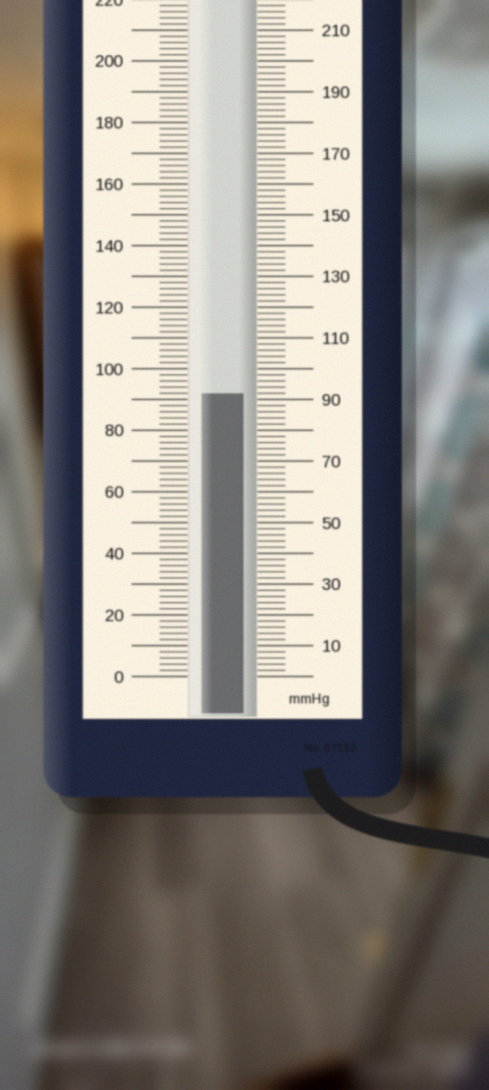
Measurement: 92 mmHg
